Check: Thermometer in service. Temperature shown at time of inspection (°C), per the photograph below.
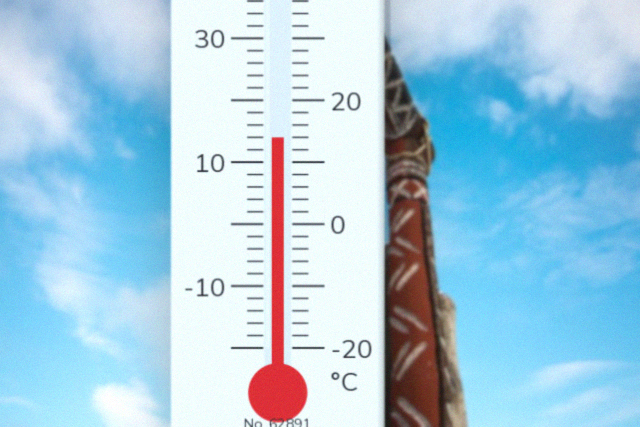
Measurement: 14 °C
